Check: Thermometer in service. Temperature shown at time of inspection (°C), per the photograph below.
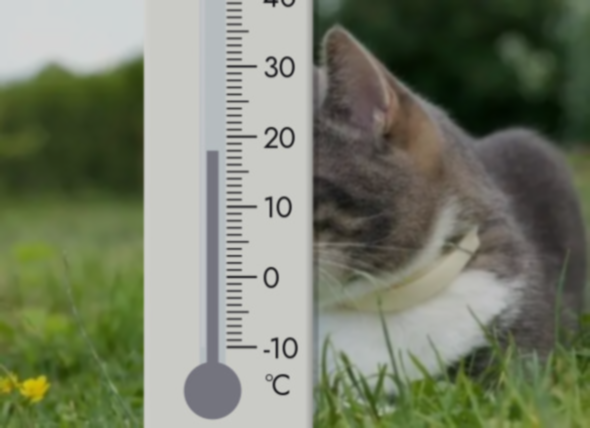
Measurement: 18 °C
